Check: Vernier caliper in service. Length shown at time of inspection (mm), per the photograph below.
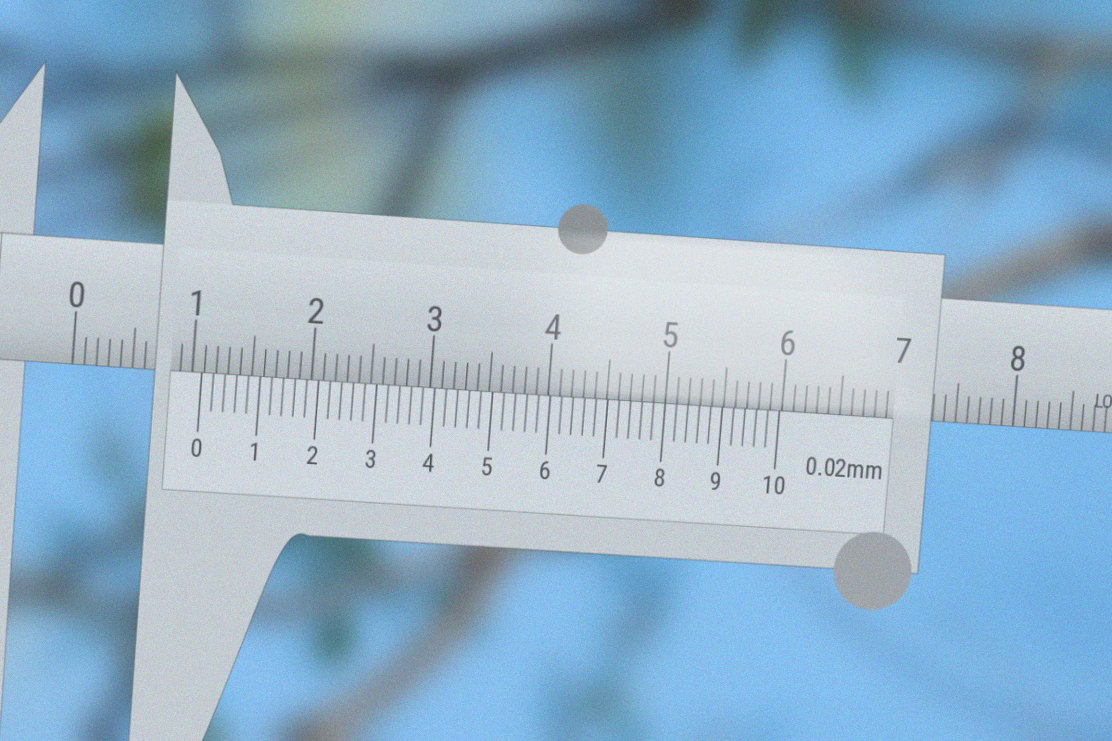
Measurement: 10.8 mm
